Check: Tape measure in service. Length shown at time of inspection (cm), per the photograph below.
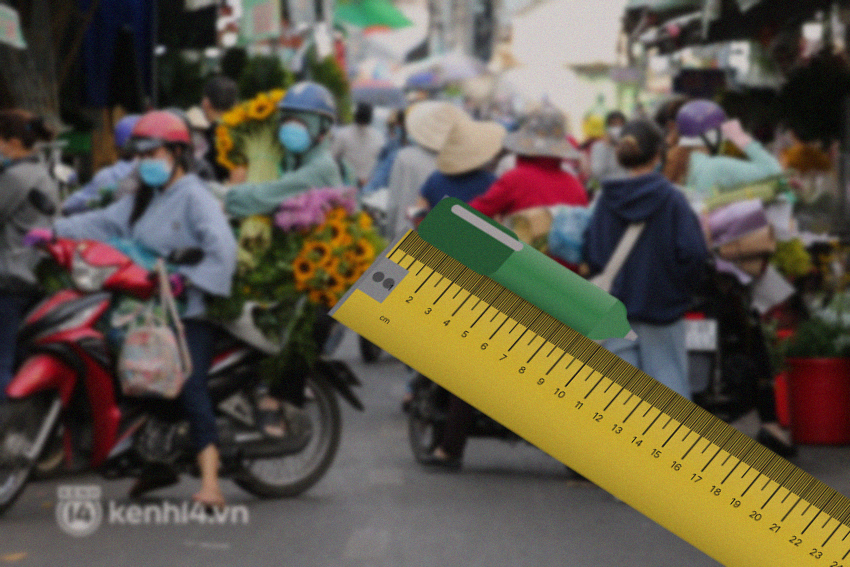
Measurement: 11 cm
